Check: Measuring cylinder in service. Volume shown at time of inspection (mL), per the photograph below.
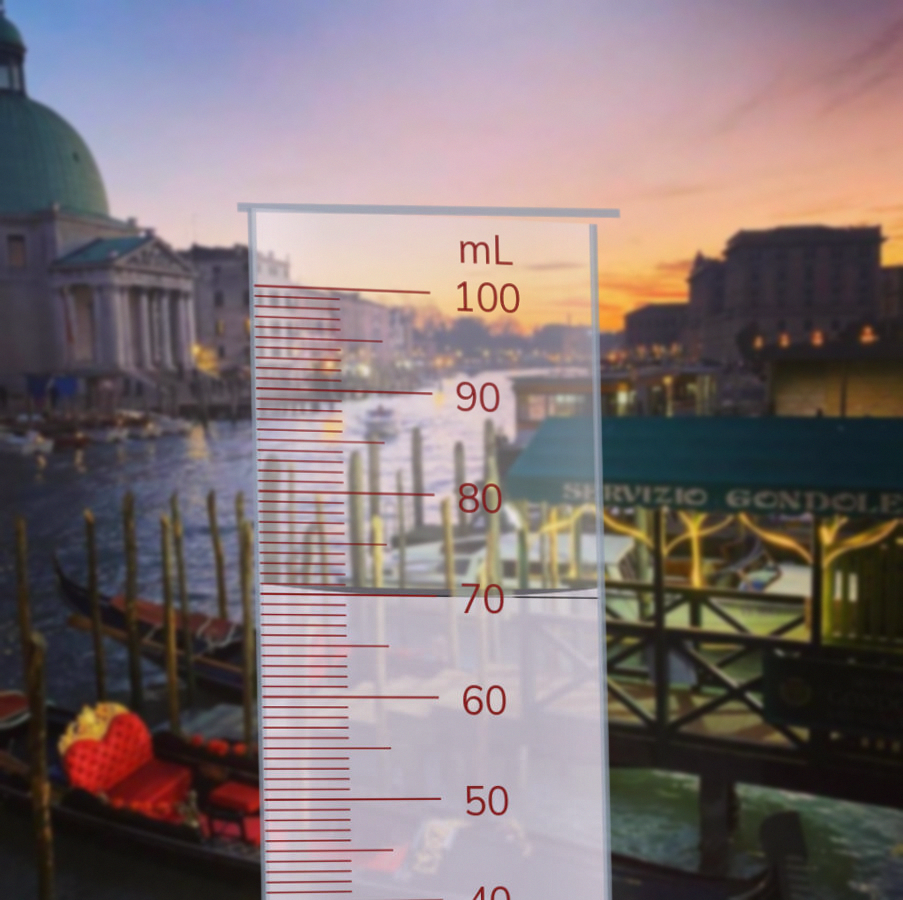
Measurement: 70 mL
